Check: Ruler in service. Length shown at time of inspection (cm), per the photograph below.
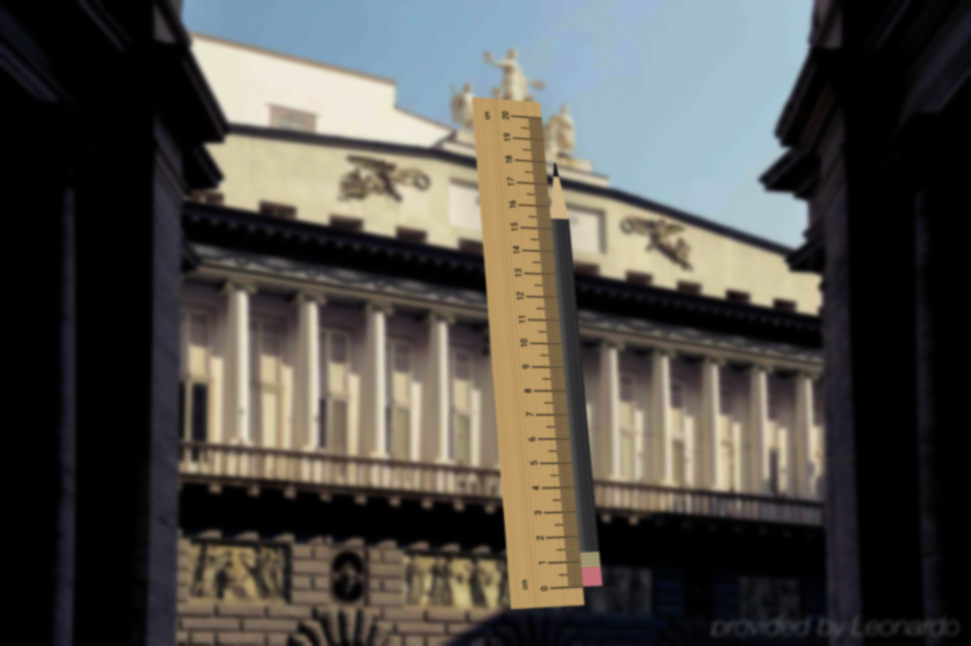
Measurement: 18 cm
